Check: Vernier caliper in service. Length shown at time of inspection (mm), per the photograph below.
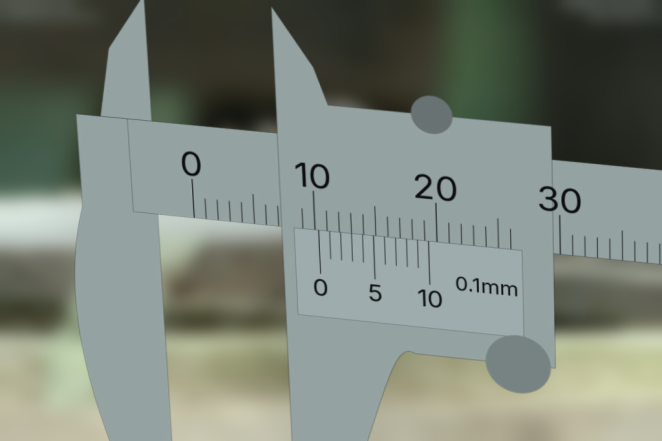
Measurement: 10.3 mm
